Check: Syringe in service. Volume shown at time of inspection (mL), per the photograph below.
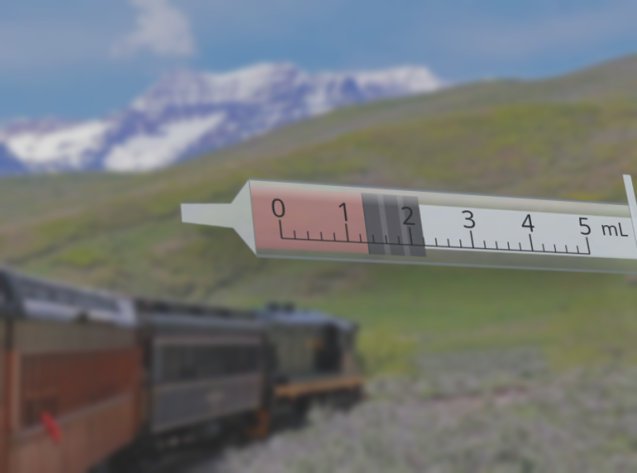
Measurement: 1.3 mL
